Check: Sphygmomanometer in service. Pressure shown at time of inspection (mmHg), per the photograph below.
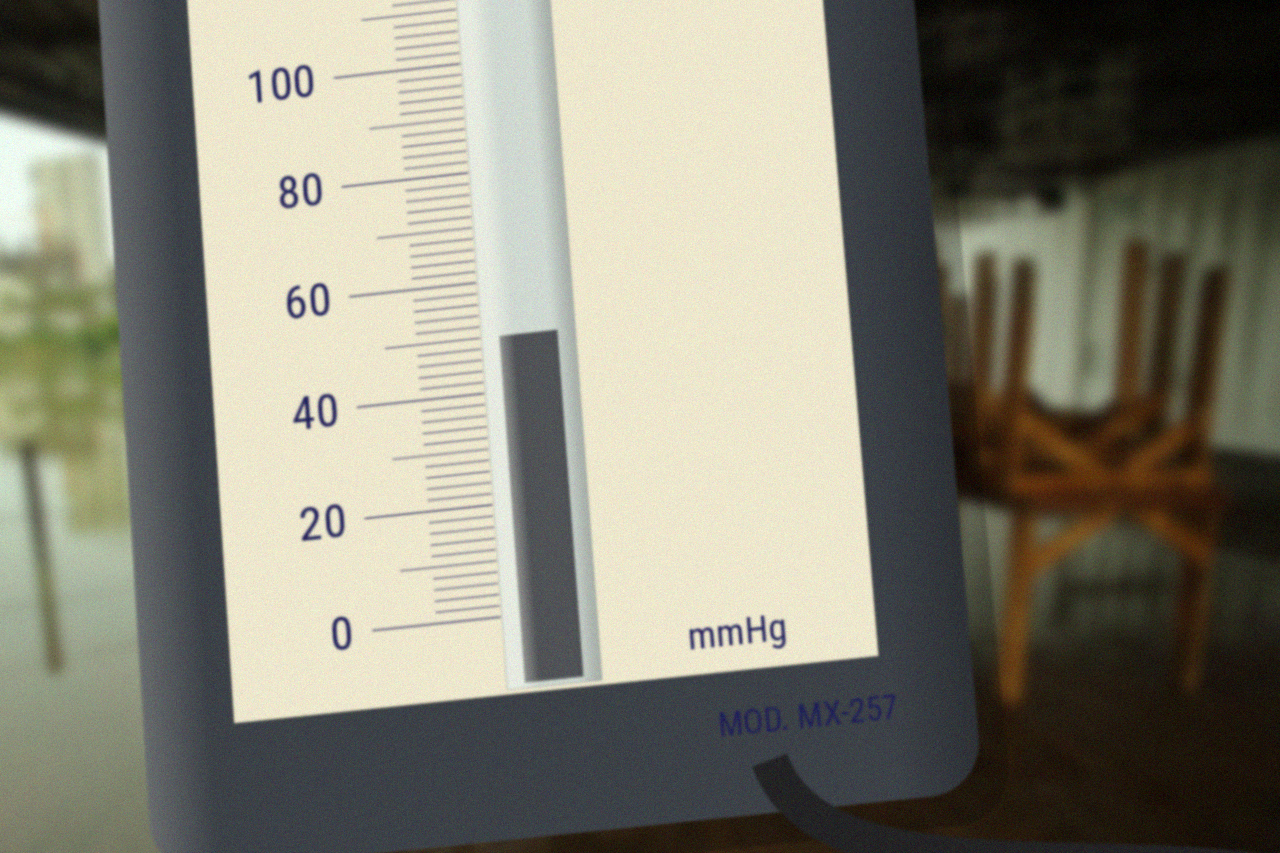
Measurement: 50 mmHg
